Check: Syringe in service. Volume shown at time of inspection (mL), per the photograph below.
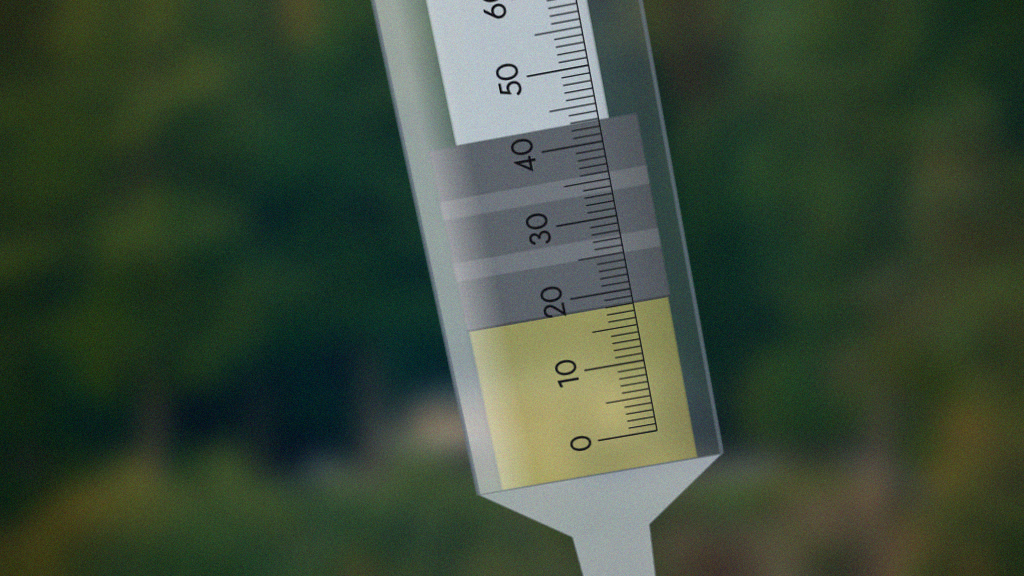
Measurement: 18 mL
